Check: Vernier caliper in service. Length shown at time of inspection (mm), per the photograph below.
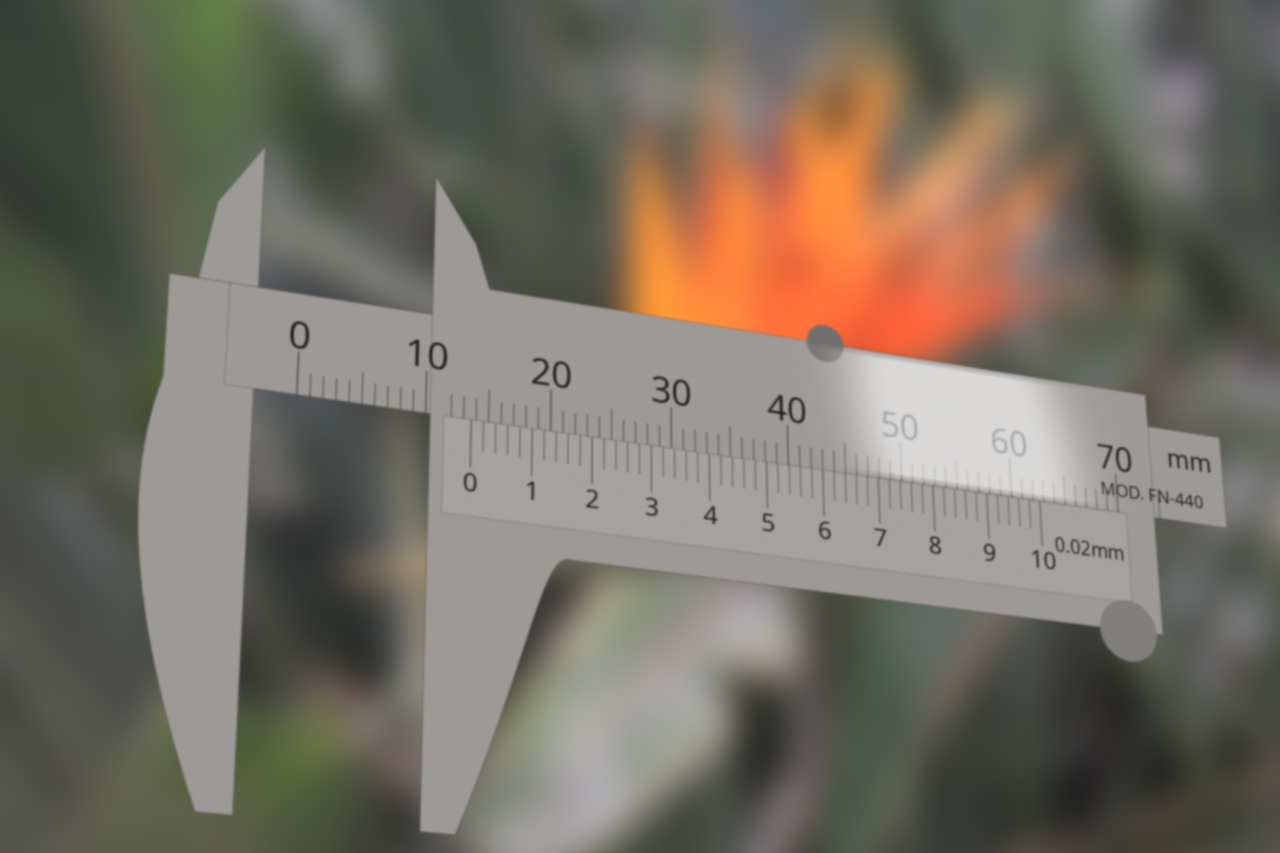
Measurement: 13.6 mm
